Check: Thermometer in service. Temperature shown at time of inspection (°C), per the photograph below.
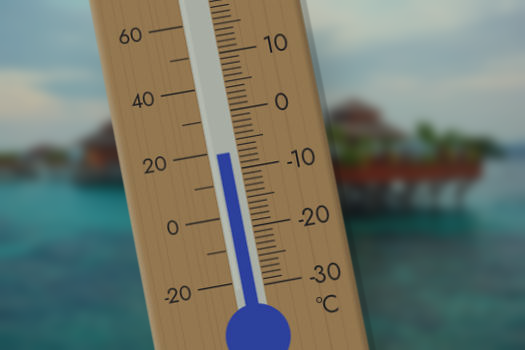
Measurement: -7 °C
